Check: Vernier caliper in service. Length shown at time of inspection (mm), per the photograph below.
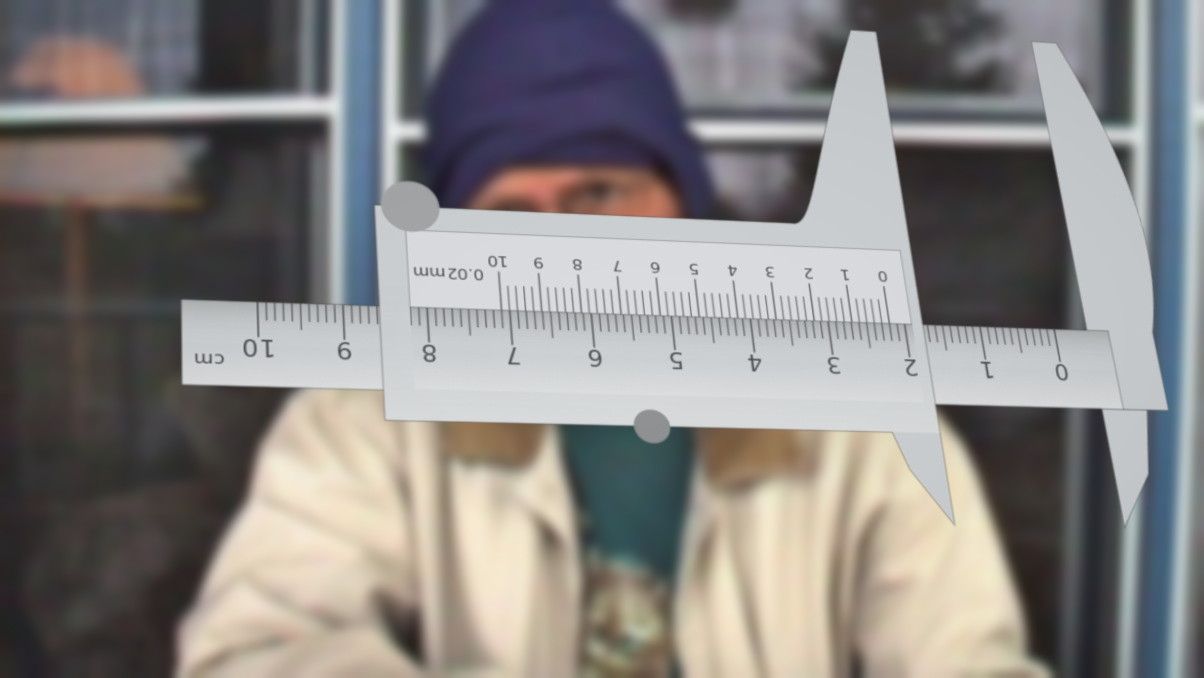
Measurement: 22.0 mm
